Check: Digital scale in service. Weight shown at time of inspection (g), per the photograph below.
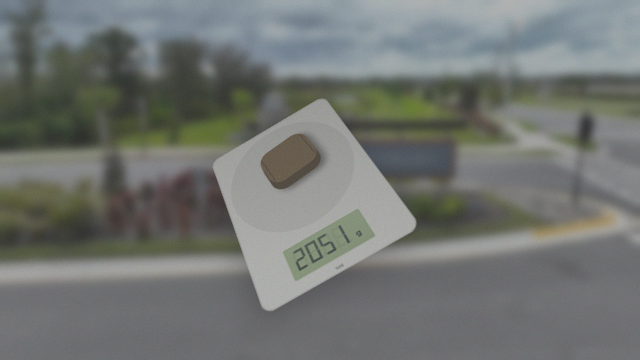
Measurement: 2051 g
